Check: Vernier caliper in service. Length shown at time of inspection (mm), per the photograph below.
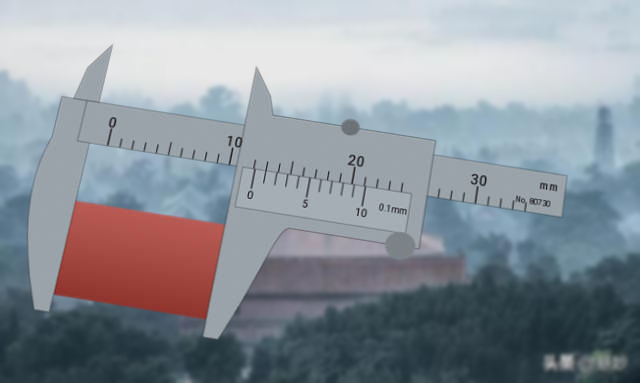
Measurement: 12.1 mm
